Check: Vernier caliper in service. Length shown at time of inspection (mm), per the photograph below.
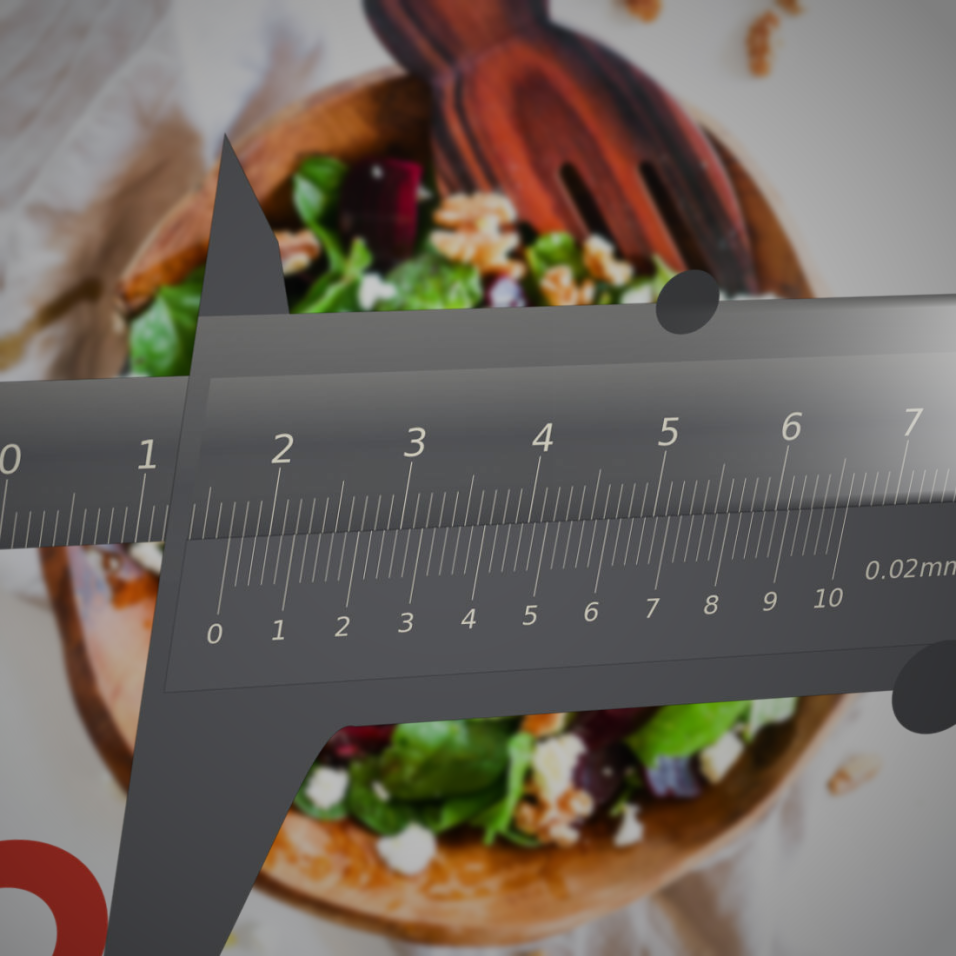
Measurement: 17.0 mm
